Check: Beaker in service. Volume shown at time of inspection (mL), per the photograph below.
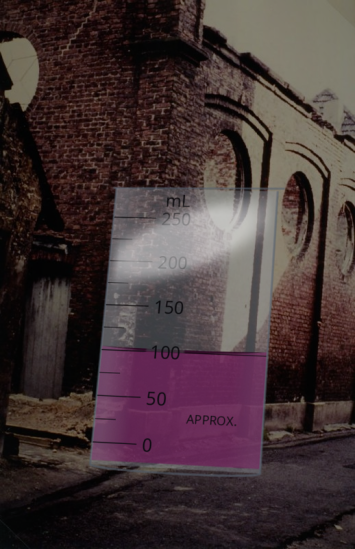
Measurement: 100 mL
